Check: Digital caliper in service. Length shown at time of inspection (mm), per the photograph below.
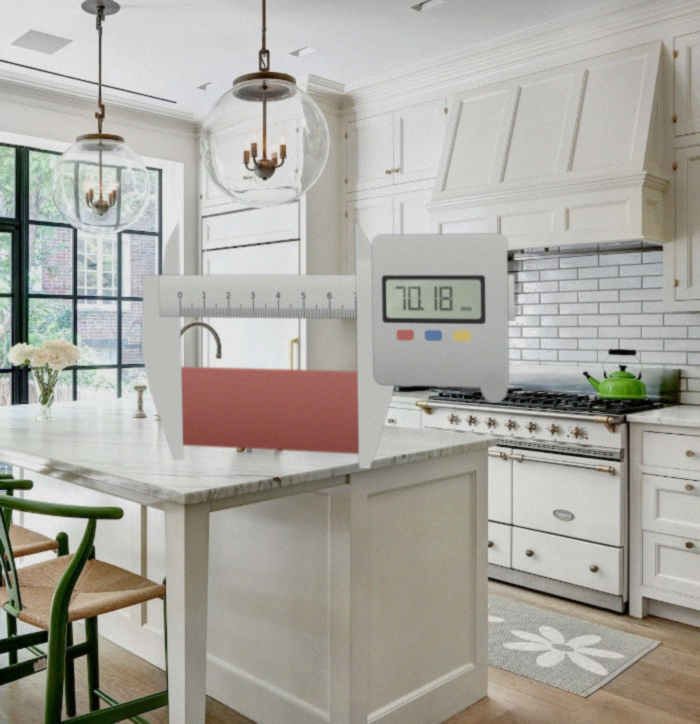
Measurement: 70.18 mm
